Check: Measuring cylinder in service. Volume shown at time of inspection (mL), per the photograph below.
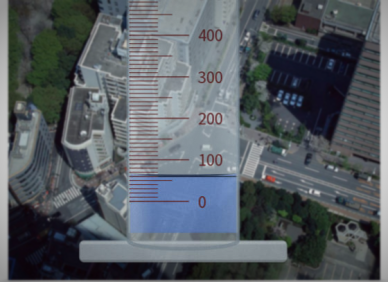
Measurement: 60 mL
